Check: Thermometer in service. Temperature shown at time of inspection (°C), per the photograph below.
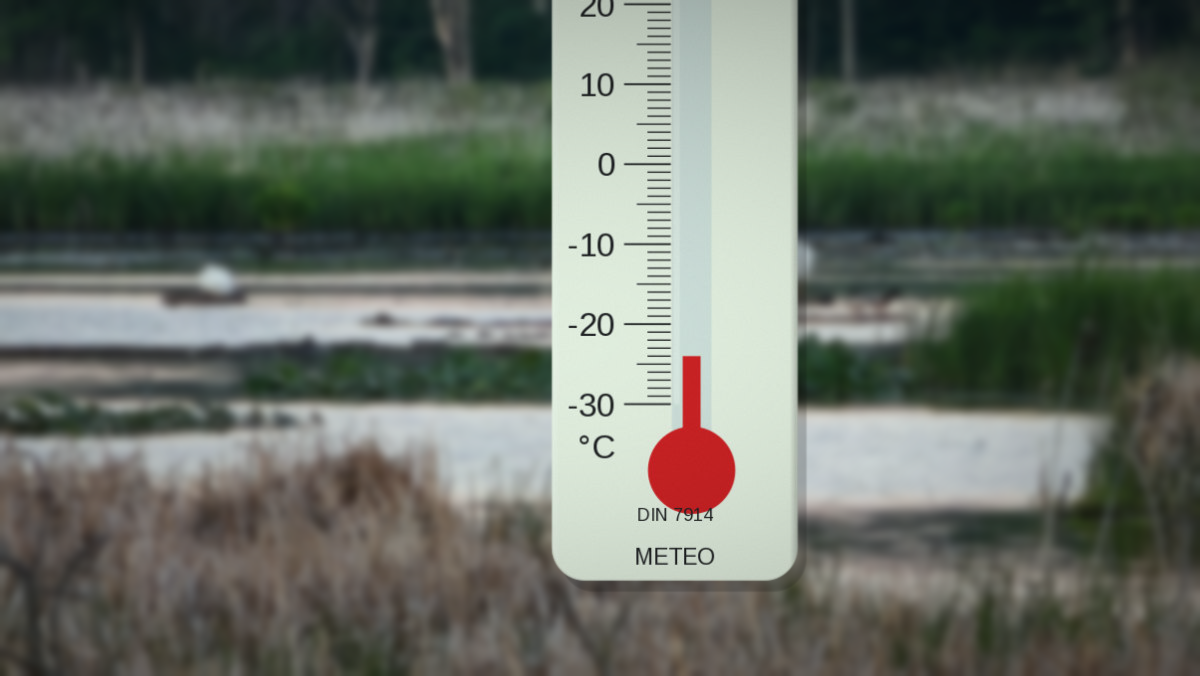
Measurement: -24 °C
